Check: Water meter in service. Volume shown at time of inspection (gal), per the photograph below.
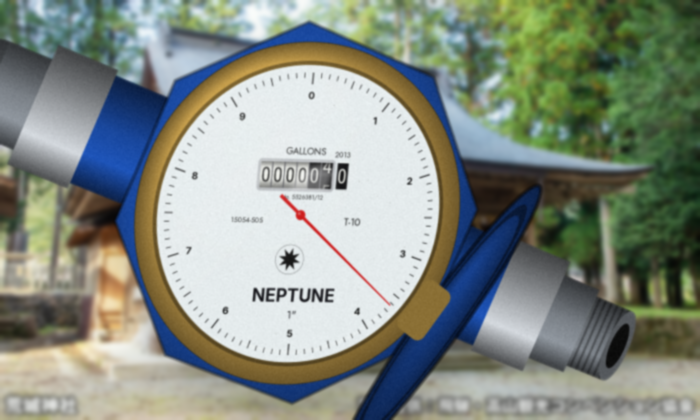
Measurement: 43.6 gal
